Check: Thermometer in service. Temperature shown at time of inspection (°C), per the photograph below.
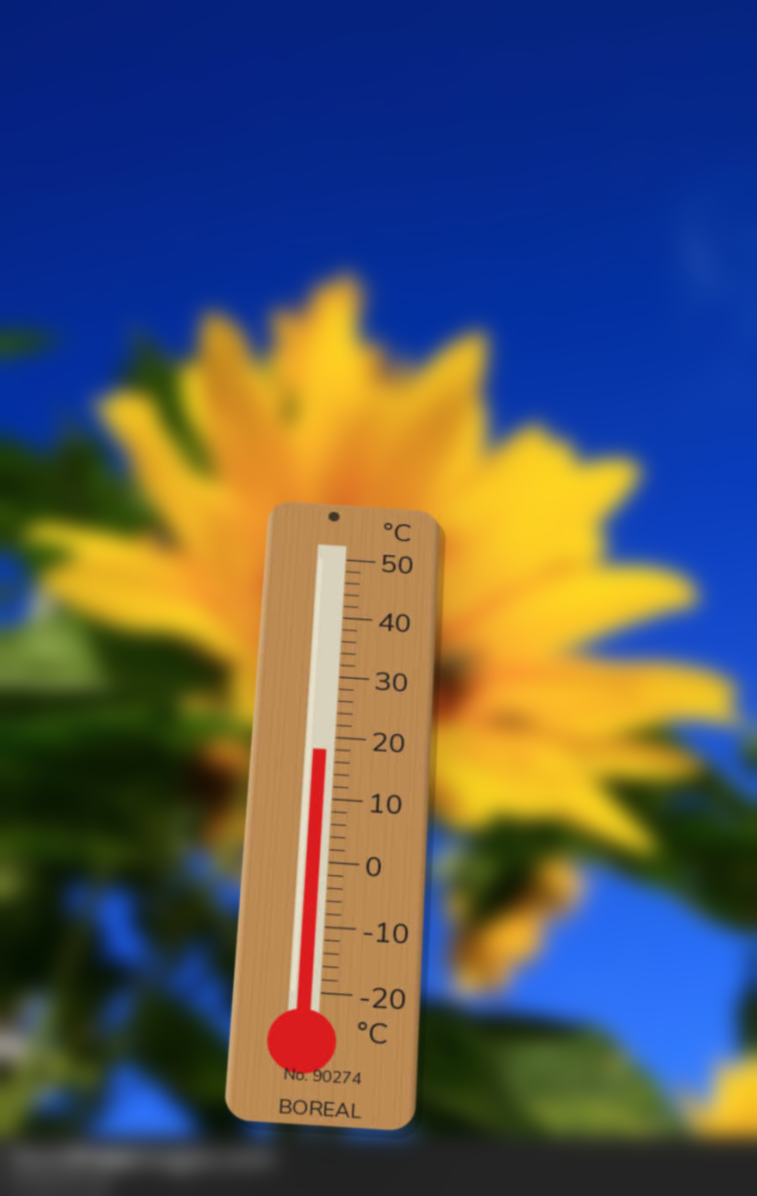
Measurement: 18 °C
